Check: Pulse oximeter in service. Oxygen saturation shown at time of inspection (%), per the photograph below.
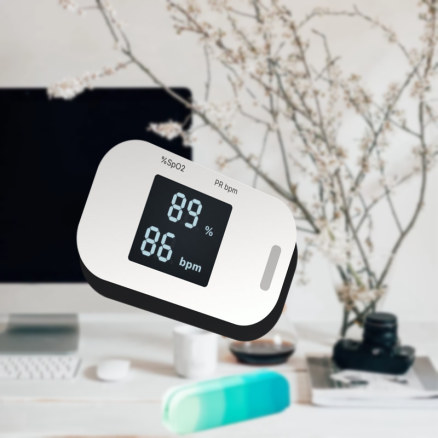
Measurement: 89 %
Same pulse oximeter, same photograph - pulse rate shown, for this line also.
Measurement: 86 bpm
